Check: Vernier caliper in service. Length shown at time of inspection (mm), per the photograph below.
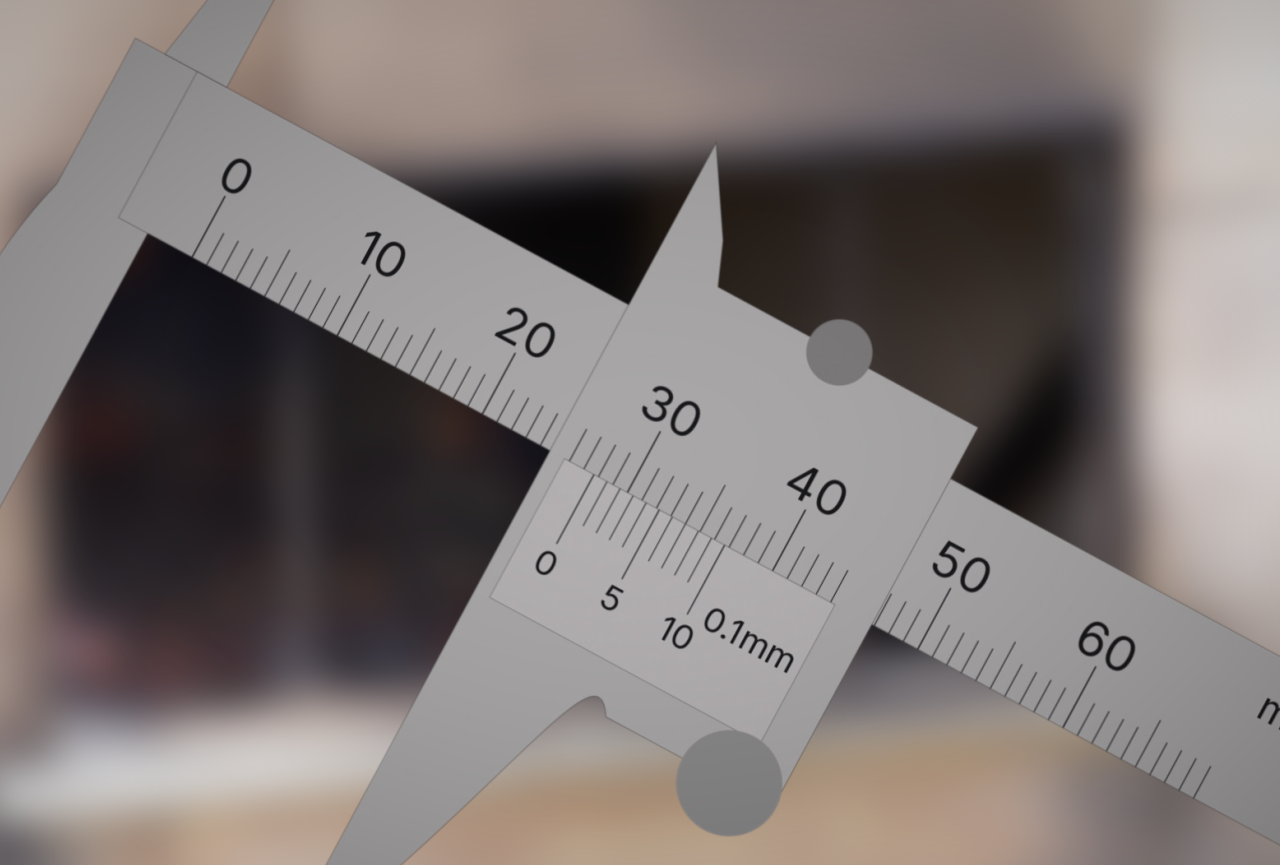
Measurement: 27.7 mm
